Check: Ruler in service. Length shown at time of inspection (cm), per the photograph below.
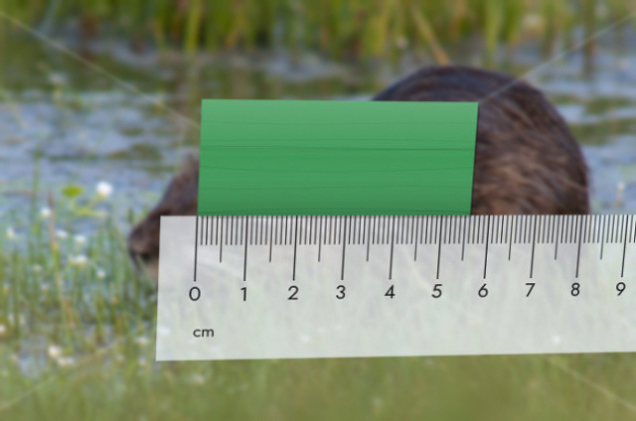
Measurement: 5.6 cm
